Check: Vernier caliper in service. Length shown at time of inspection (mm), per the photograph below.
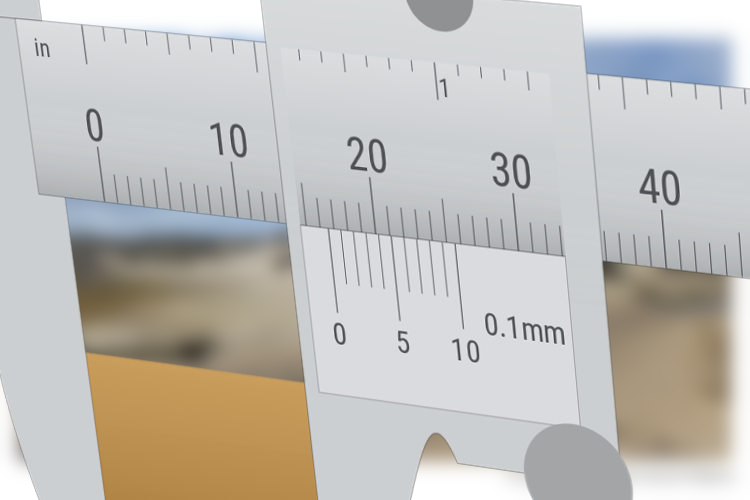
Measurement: 16.6 mm
